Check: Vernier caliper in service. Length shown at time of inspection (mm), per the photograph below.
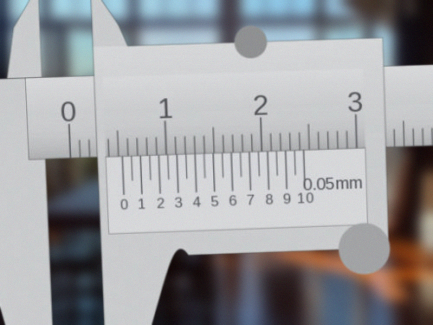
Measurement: 5.4 mm
